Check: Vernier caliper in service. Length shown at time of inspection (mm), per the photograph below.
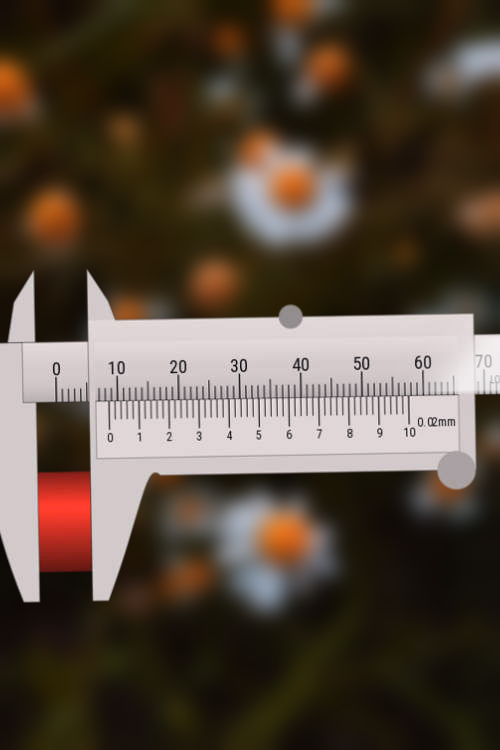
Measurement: 8.6 mm
